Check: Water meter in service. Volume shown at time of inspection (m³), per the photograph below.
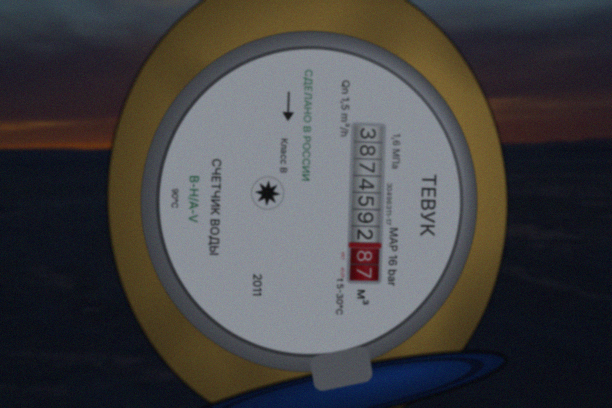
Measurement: 3874592.87 m³
